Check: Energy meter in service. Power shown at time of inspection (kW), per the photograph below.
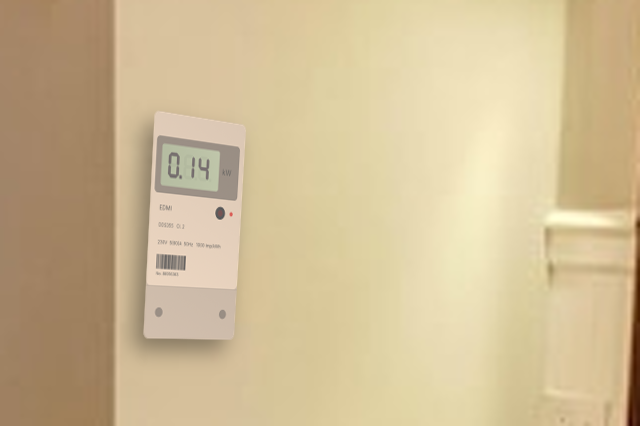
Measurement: 0.14 kW
